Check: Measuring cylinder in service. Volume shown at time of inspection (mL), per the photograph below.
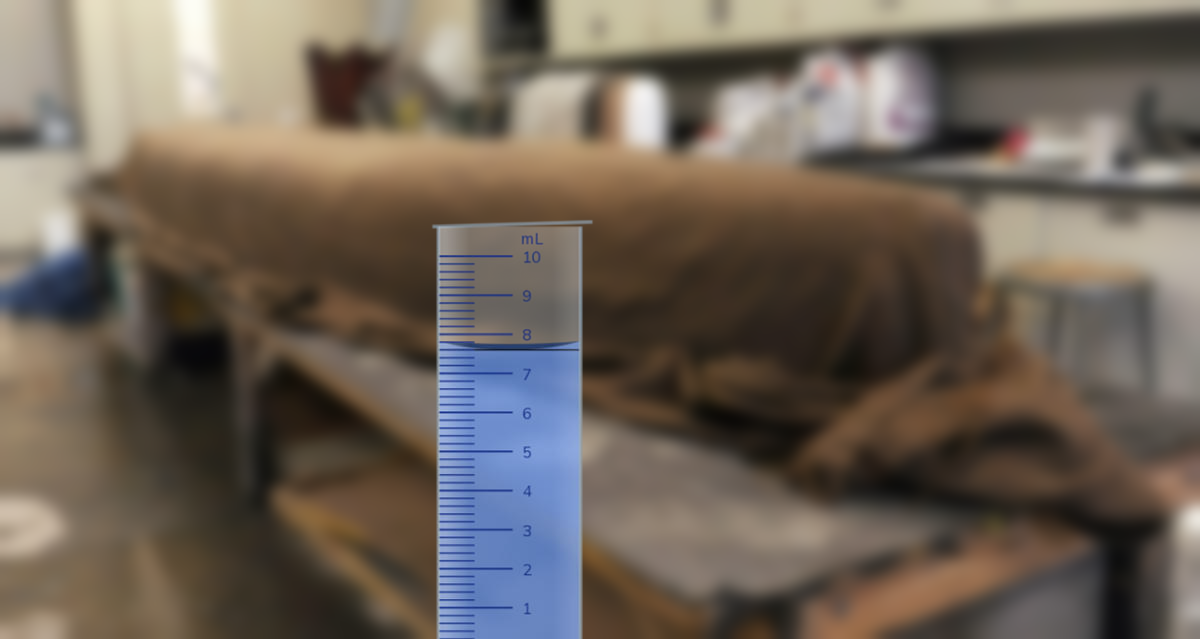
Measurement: 7.6 mL
